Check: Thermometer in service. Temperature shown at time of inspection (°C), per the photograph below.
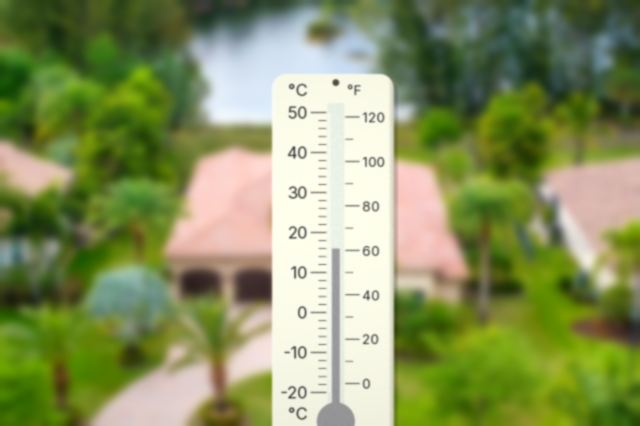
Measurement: 16 °C
